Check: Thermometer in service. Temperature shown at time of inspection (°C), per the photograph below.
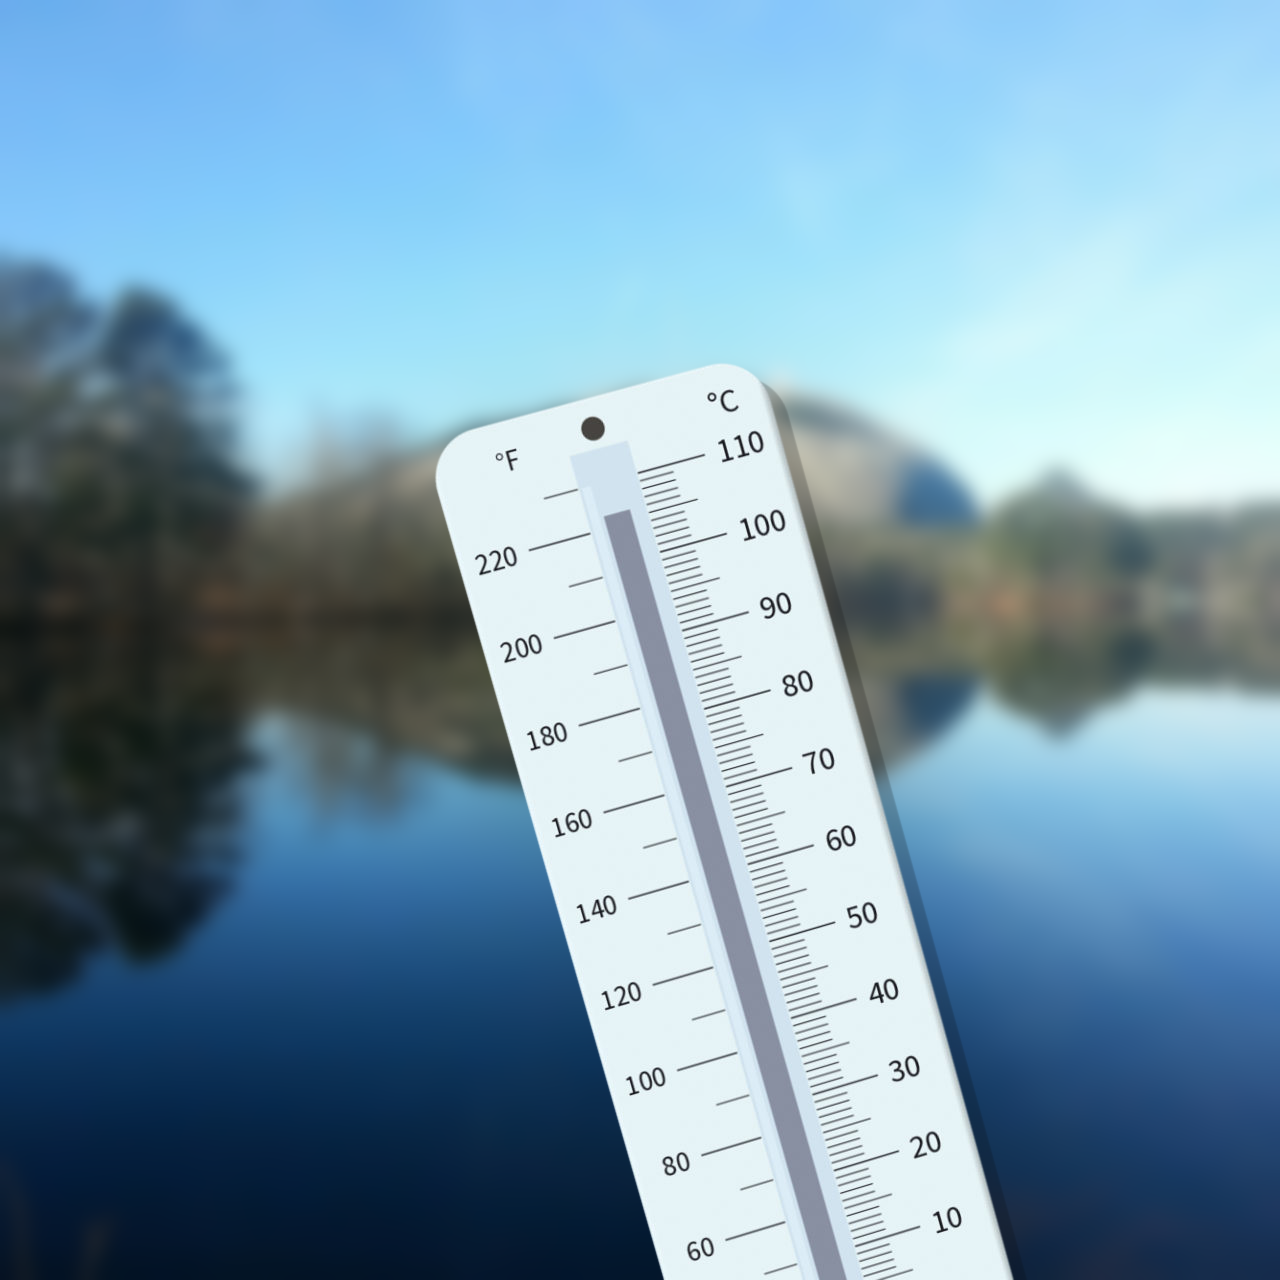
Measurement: 106 °C
